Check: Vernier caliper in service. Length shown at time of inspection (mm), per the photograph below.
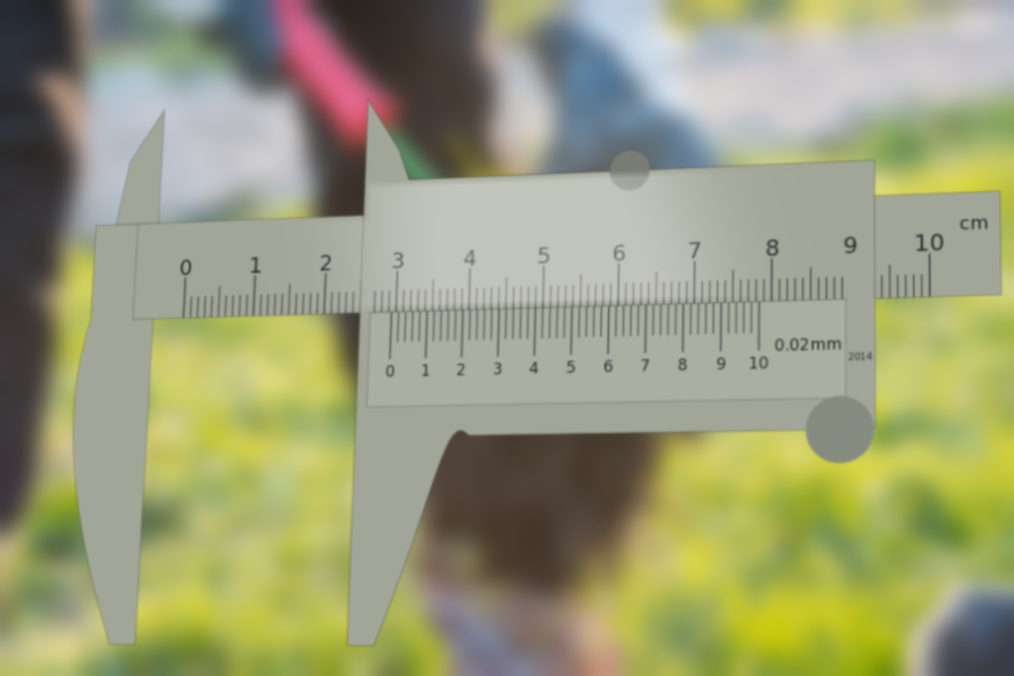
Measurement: 29.4 mm
